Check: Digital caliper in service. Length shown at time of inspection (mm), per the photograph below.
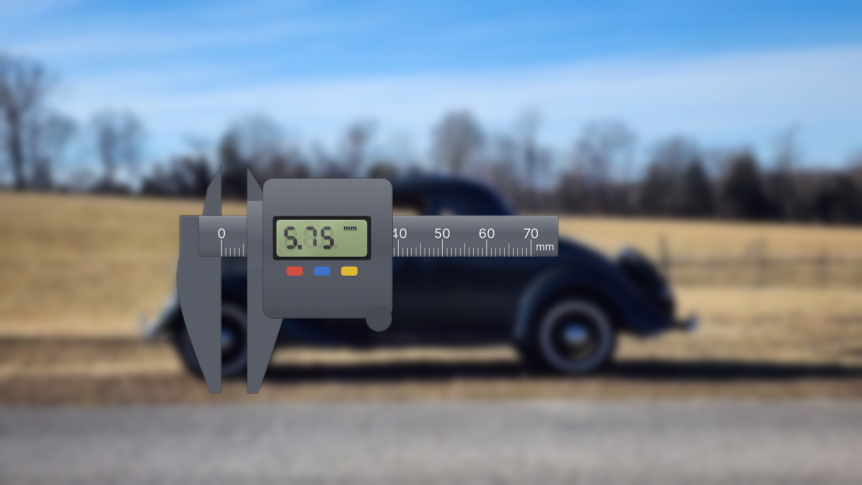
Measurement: 5.75 mm
